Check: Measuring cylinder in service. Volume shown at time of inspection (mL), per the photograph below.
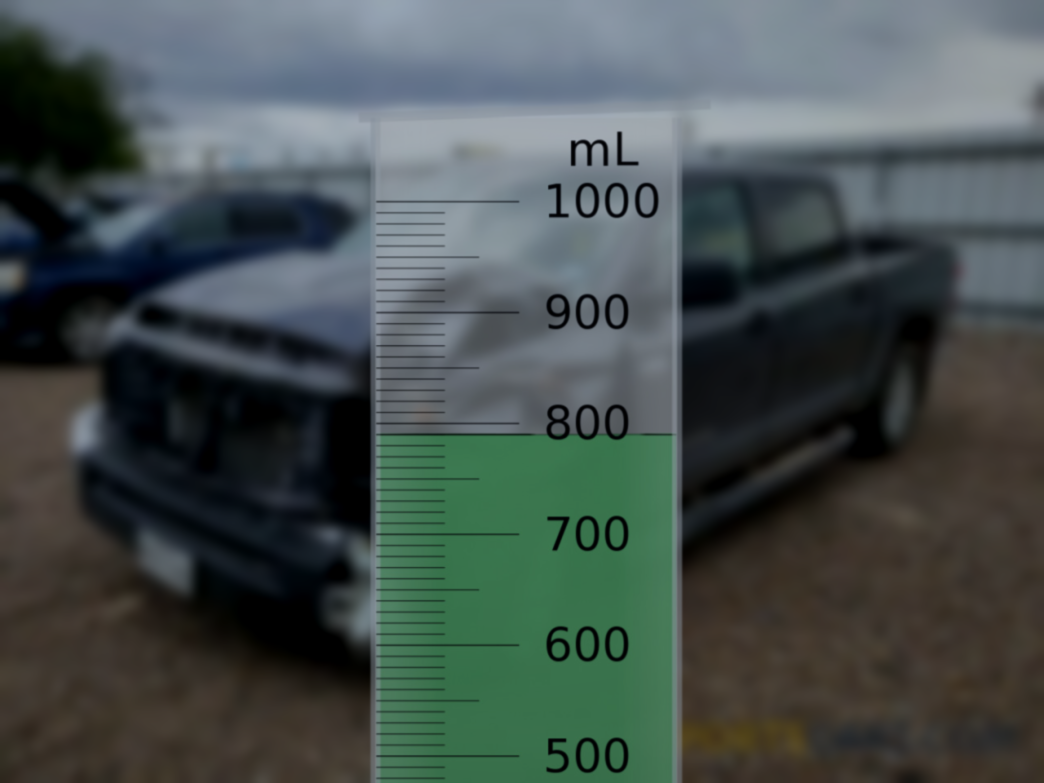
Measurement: 790 mL
